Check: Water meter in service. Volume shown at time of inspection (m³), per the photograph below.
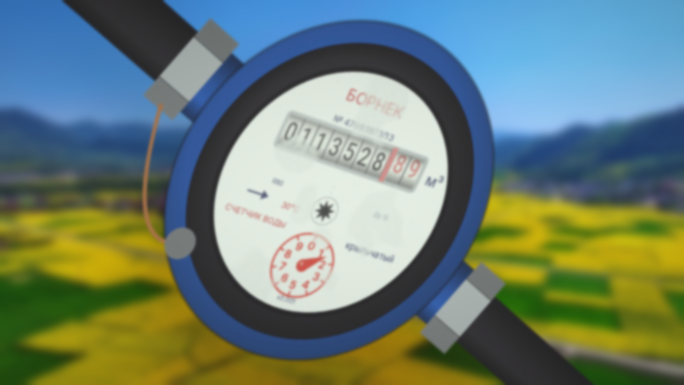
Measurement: 113528.891 m³
